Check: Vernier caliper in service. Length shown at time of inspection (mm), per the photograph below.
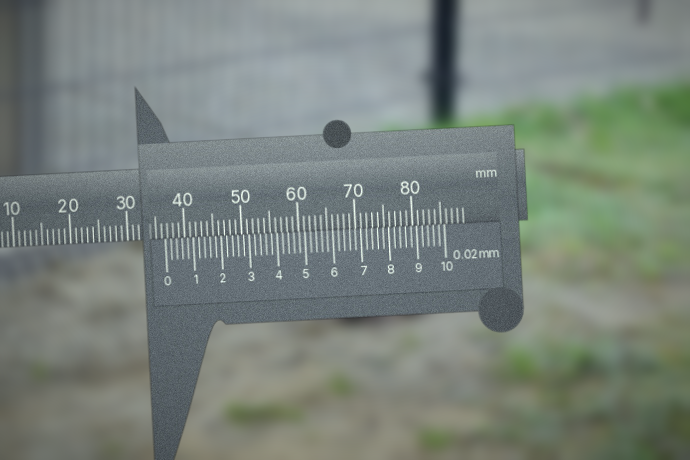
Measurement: 36.6 mm
